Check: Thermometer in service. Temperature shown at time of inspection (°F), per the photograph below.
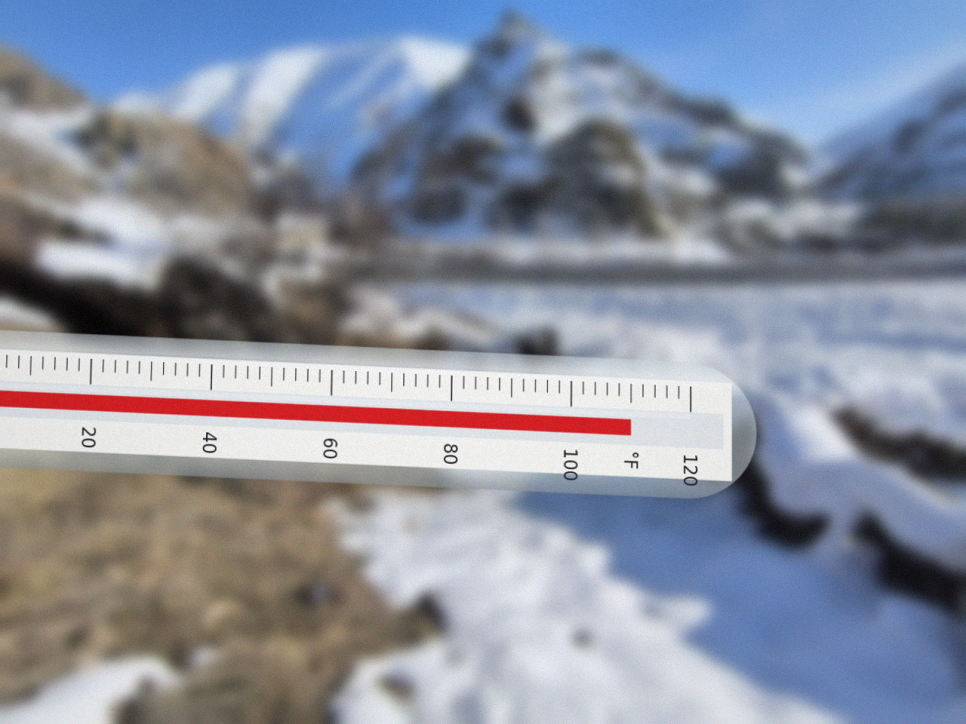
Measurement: 110 °F
